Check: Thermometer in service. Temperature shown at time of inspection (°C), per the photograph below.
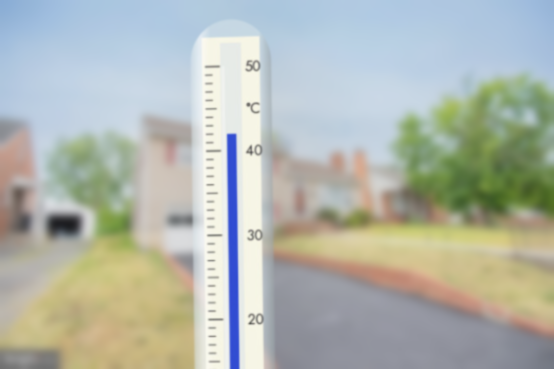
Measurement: 42 °C
